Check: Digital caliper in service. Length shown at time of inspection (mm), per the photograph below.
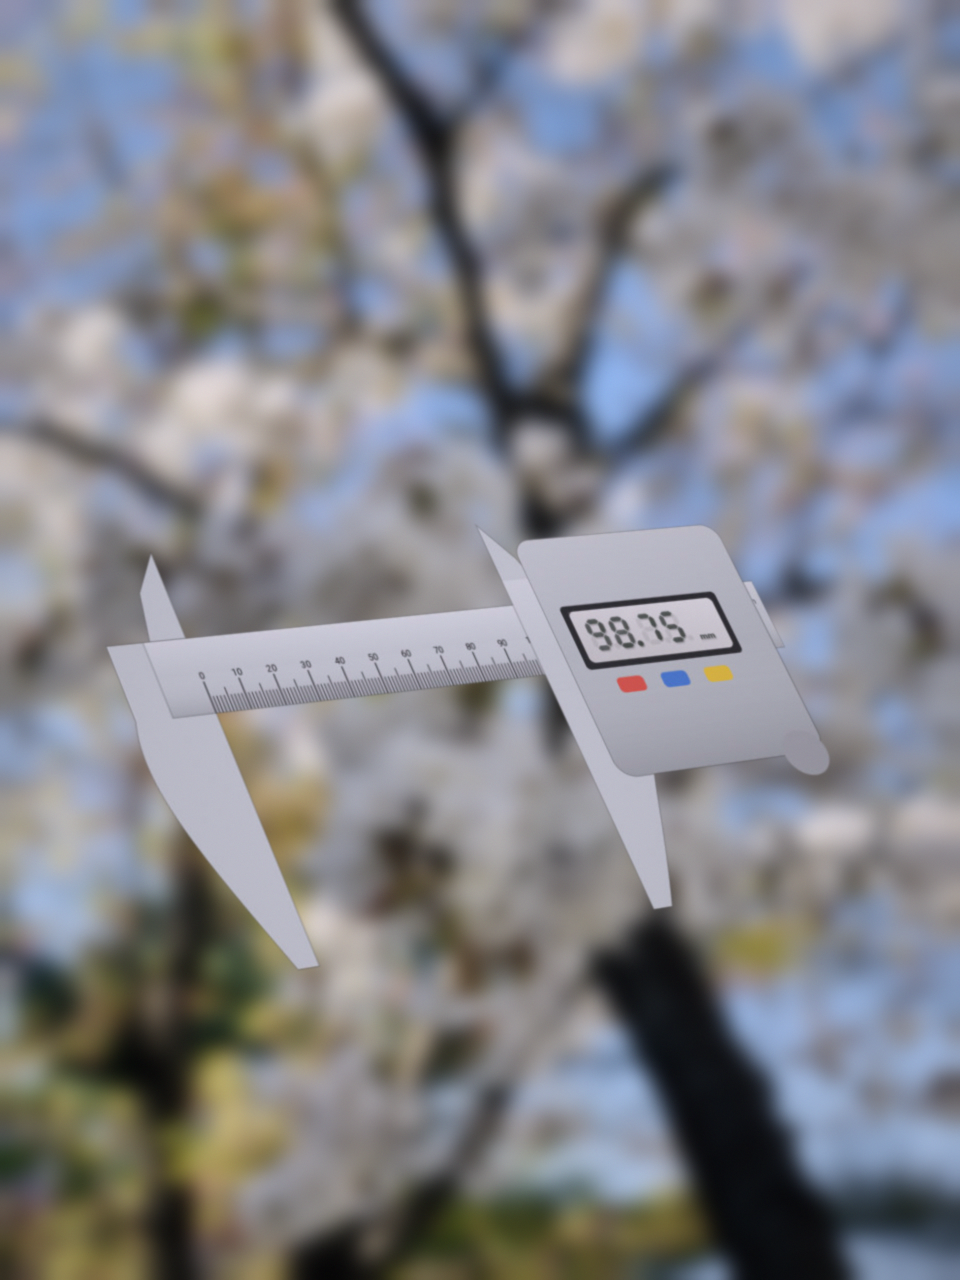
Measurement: 98.75 mm
